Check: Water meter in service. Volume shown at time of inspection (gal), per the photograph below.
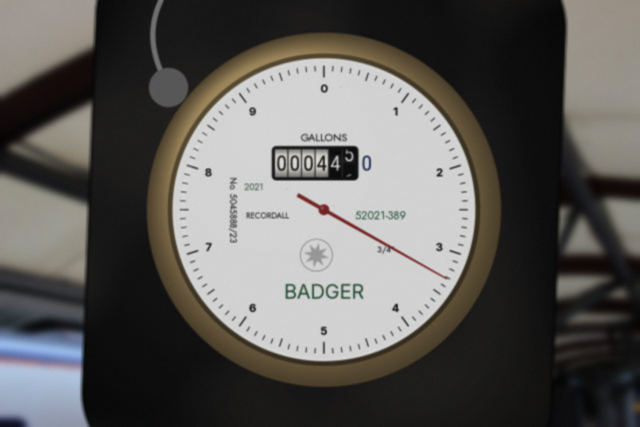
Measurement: 4453.3 gal
